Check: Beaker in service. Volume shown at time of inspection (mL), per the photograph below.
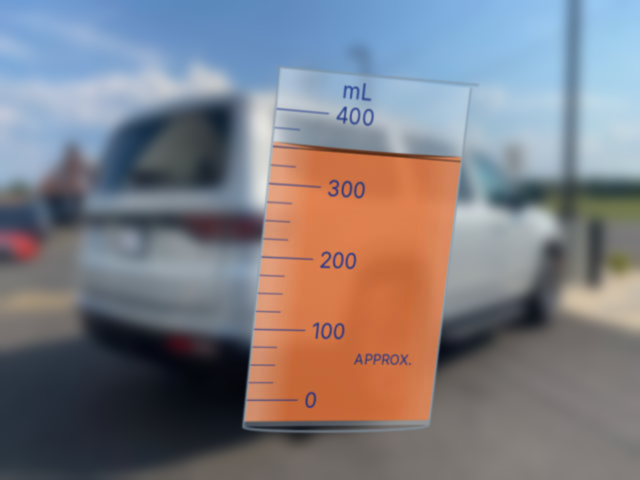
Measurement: 350 mL
